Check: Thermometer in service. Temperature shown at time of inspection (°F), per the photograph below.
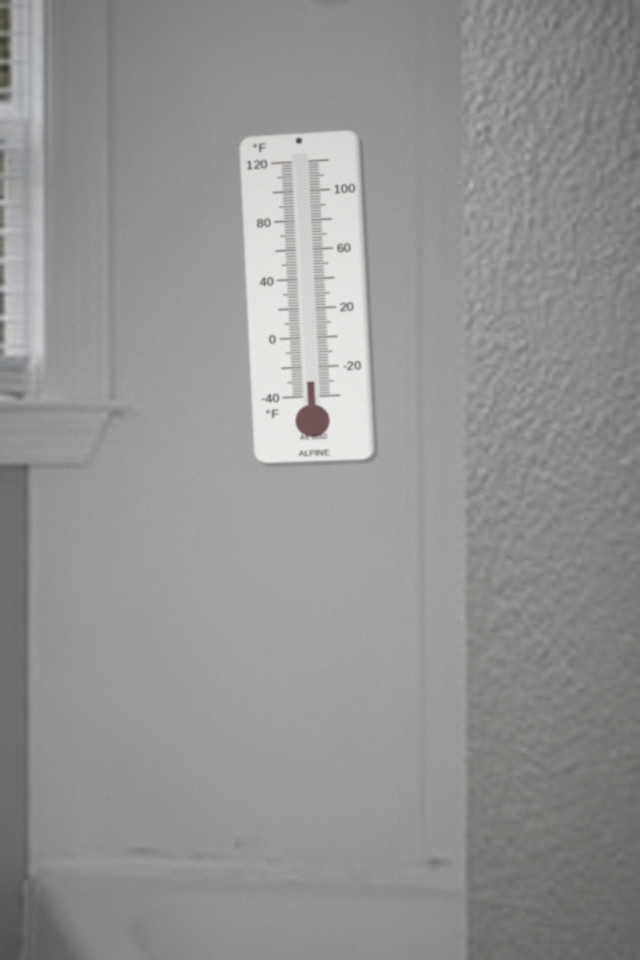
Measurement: -30 °F
